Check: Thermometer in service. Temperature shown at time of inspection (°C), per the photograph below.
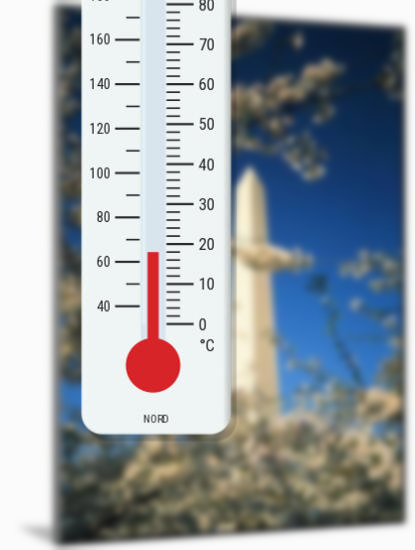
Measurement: 18 °C
